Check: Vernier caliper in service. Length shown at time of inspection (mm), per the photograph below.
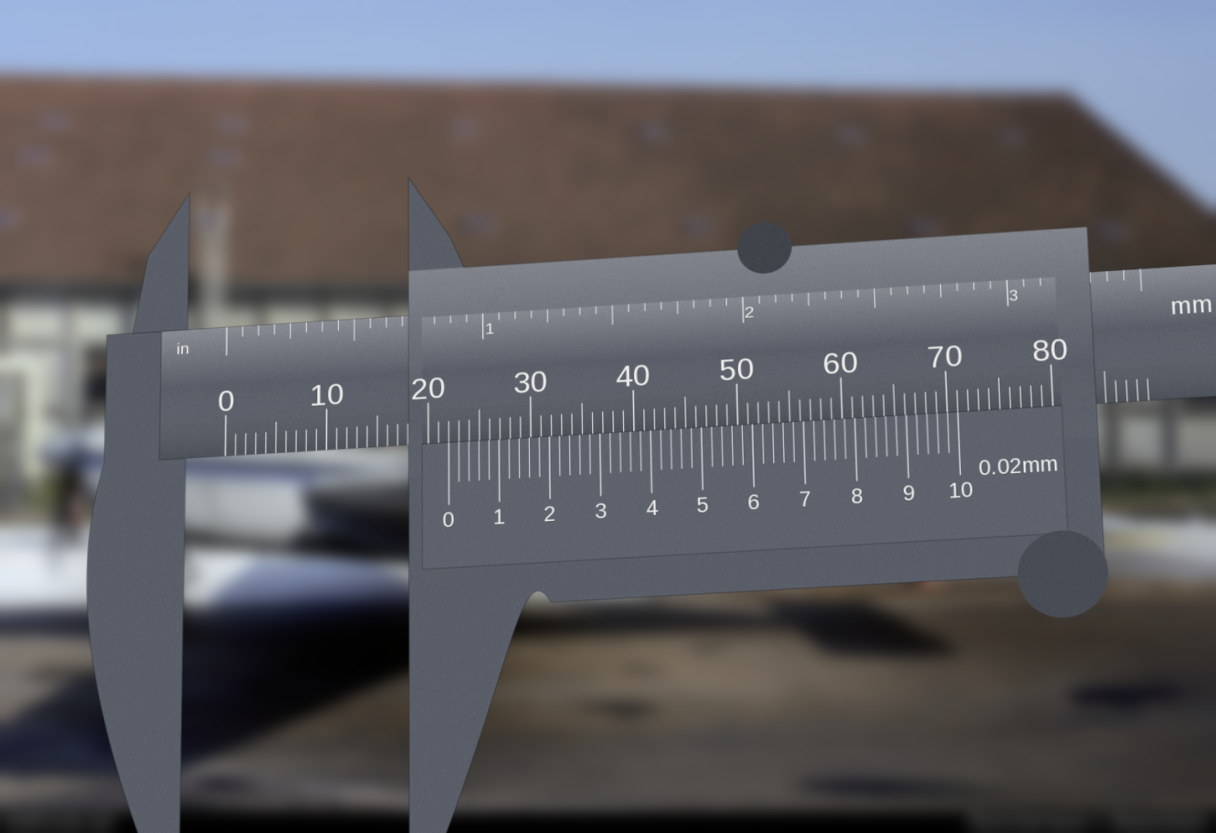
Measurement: 22.0 mm
